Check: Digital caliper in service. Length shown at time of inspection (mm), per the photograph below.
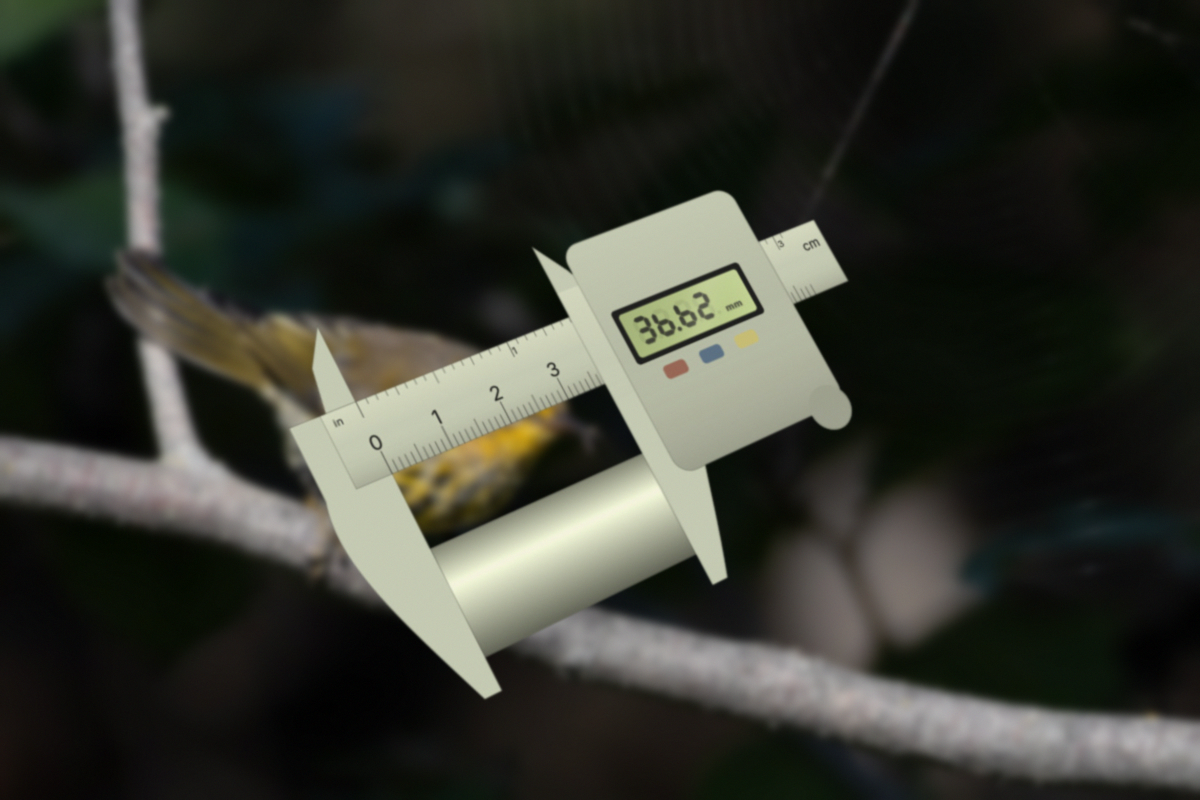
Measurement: 36.62 mm
